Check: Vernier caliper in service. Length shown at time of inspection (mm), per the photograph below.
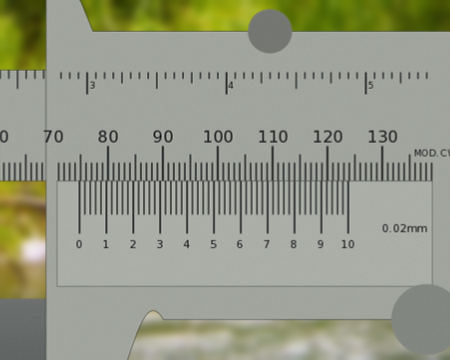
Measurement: 74.8 mm
